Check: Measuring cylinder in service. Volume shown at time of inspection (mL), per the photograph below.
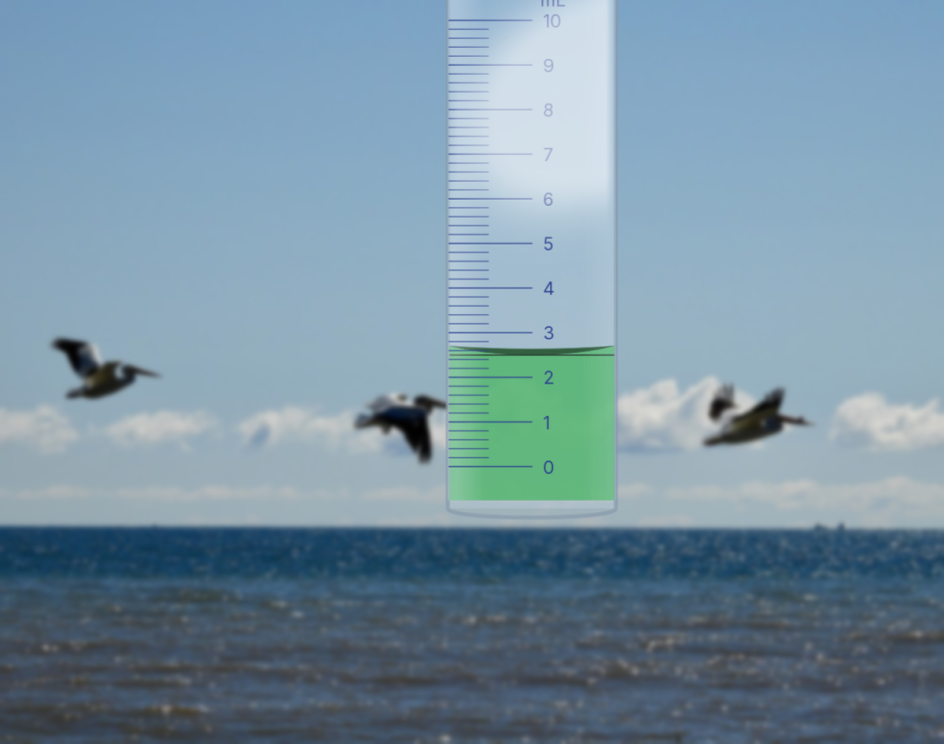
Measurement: 2.5 mL
